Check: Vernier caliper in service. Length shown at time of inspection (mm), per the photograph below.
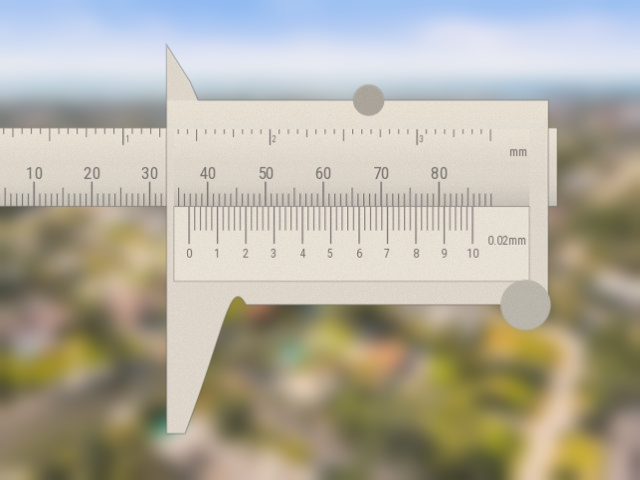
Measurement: 36.8 mm
